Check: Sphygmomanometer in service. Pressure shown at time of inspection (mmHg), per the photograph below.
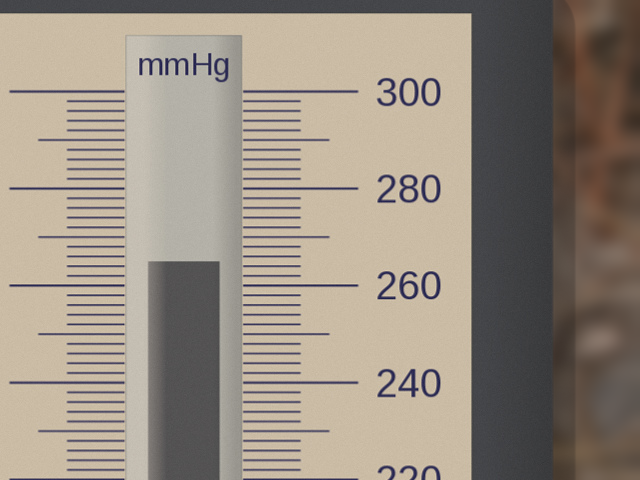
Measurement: 265 mmHg
